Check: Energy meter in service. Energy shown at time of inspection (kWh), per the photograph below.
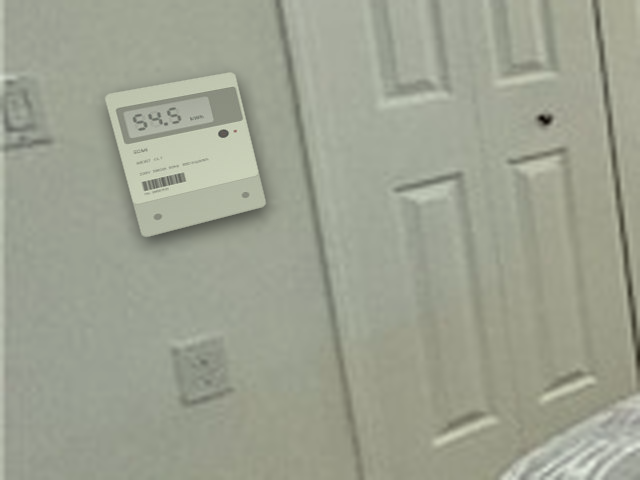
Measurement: 54.5 kWh
